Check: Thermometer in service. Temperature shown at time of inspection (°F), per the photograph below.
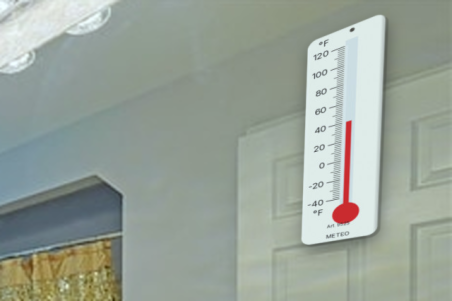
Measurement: 40 °F
